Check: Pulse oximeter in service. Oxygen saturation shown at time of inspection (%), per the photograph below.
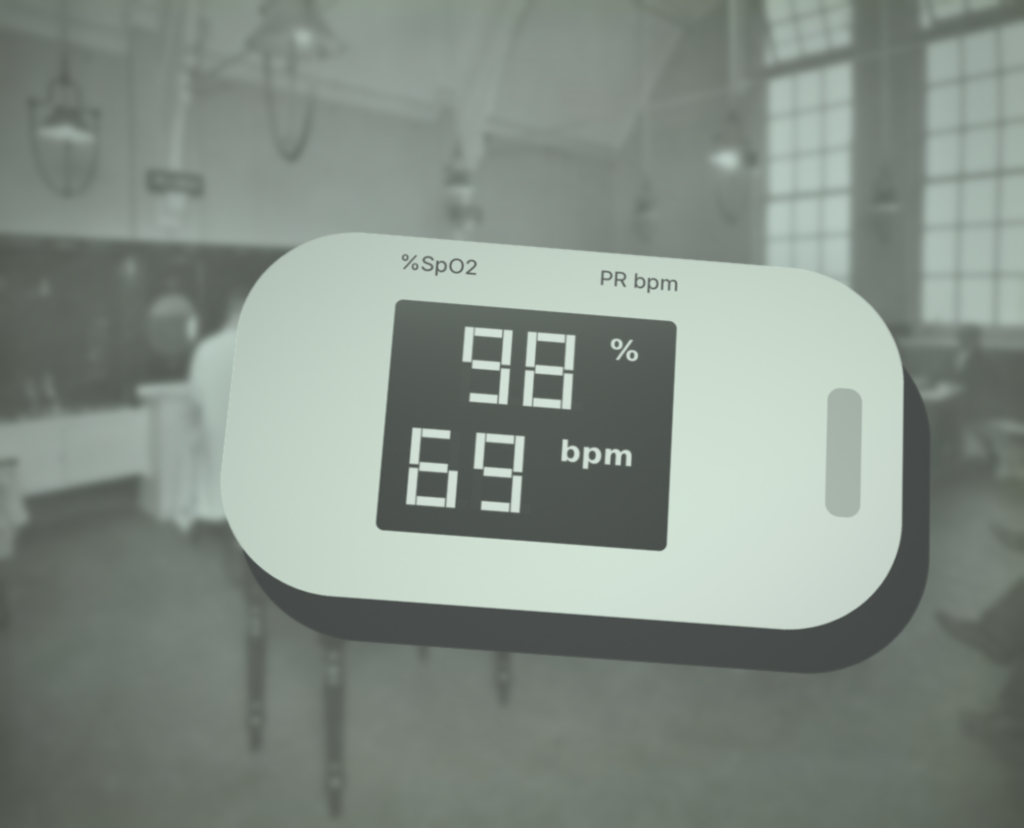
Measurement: 98 %
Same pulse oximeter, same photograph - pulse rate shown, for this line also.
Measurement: 69 bpm
